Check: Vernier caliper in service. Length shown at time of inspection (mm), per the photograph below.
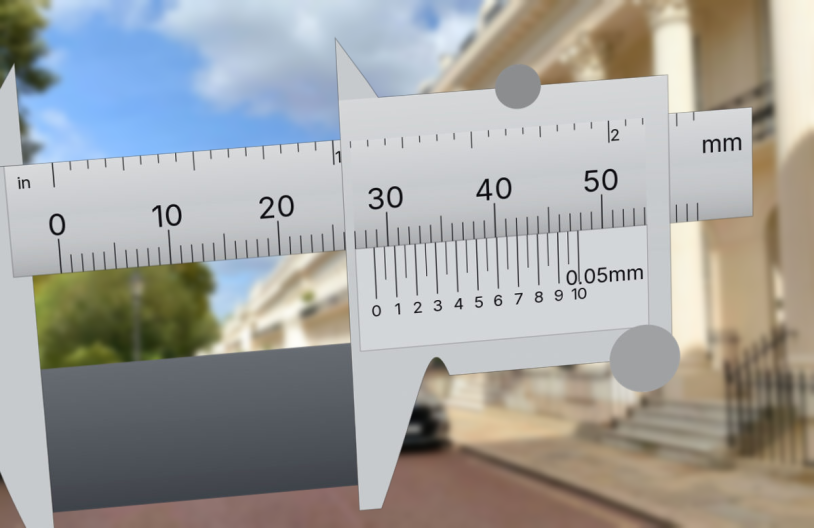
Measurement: 28.7 mm
